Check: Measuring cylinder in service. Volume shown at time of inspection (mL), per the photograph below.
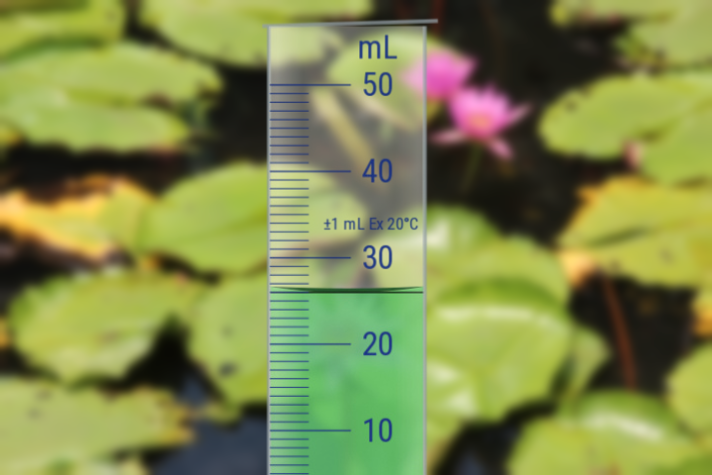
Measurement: 26 mL
